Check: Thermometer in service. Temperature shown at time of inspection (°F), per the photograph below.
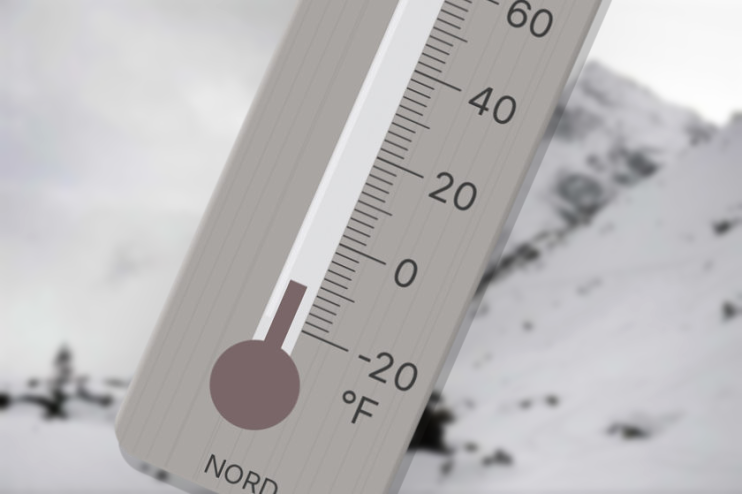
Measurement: -11 °F
